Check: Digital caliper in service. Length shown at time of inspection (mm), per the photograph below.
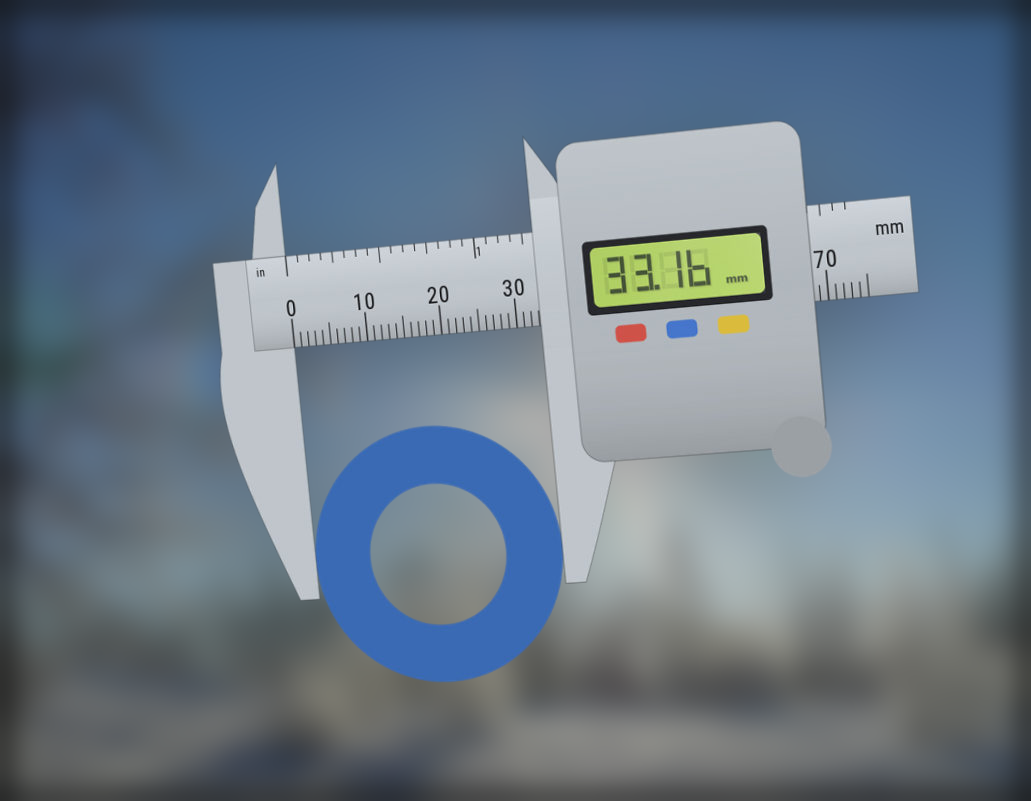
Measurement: 33.16 mm
